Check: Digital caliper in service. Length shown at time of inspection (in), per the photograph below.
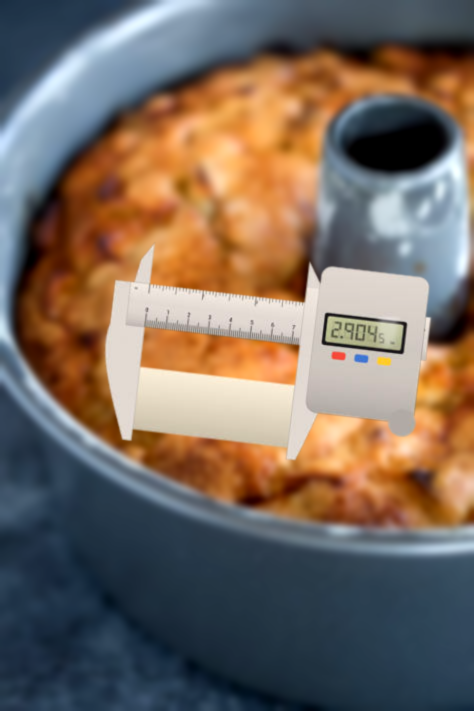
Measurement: 2.9045 in
